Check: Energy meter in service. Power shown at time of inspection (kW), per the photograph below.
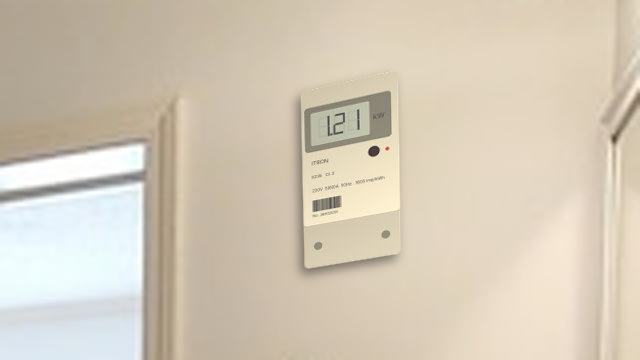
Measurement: 1.21 kW
